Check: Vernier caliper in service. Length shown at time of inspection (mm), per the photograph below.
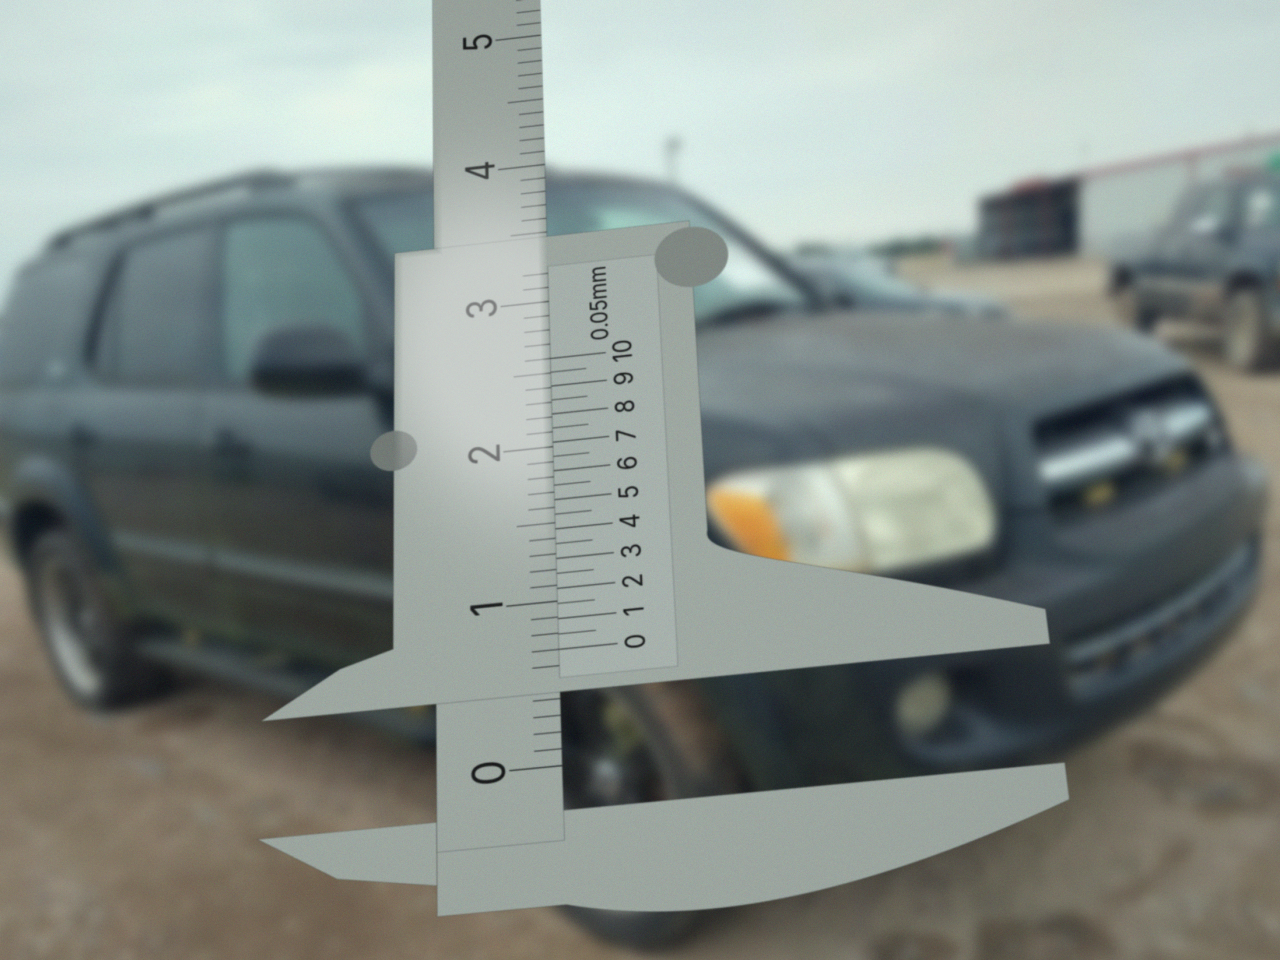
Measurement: 7.0 mm
